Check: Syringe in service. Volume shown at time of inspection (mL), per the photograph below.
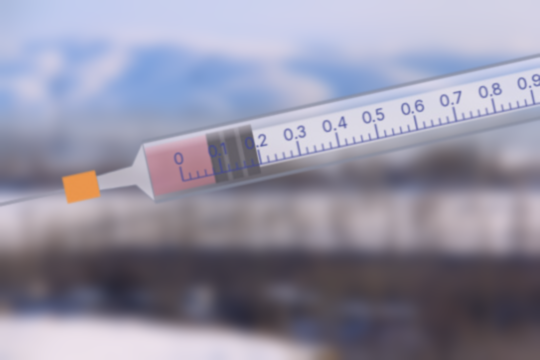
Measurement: 0.08 mL
